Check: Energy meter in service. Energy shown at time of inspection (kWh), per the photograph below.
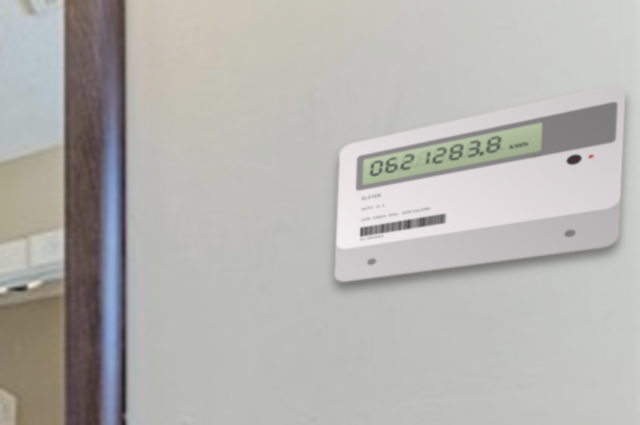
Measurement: 621283.8 kWh
